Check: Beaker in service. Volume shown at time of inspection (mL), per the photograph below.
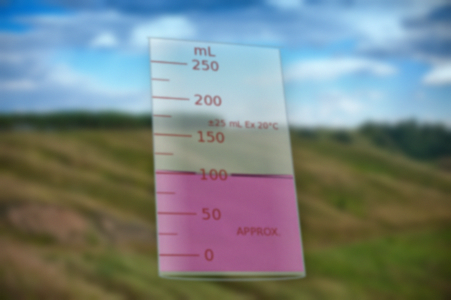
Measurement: 100 mL
